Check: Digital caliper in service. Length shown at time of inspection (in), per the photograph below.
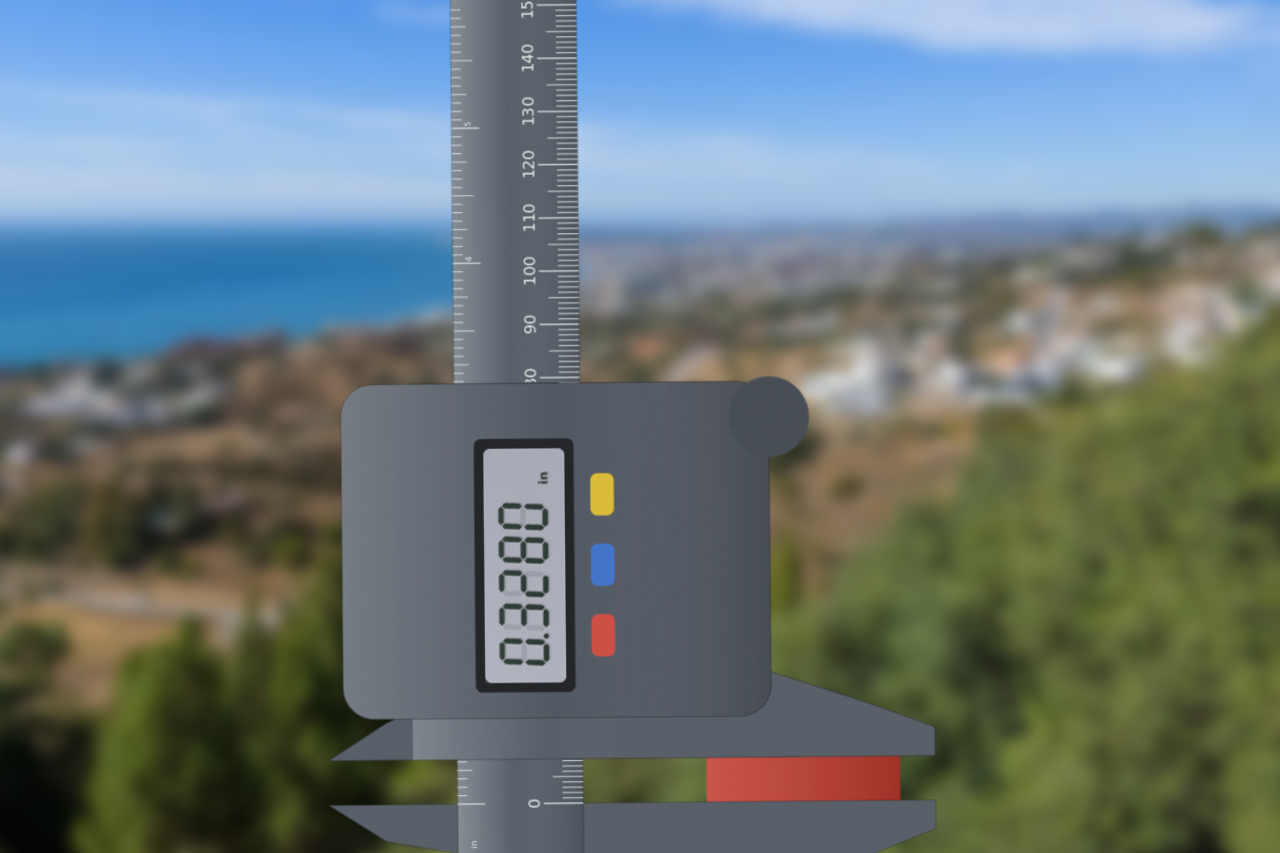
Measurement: 0.3280 in
